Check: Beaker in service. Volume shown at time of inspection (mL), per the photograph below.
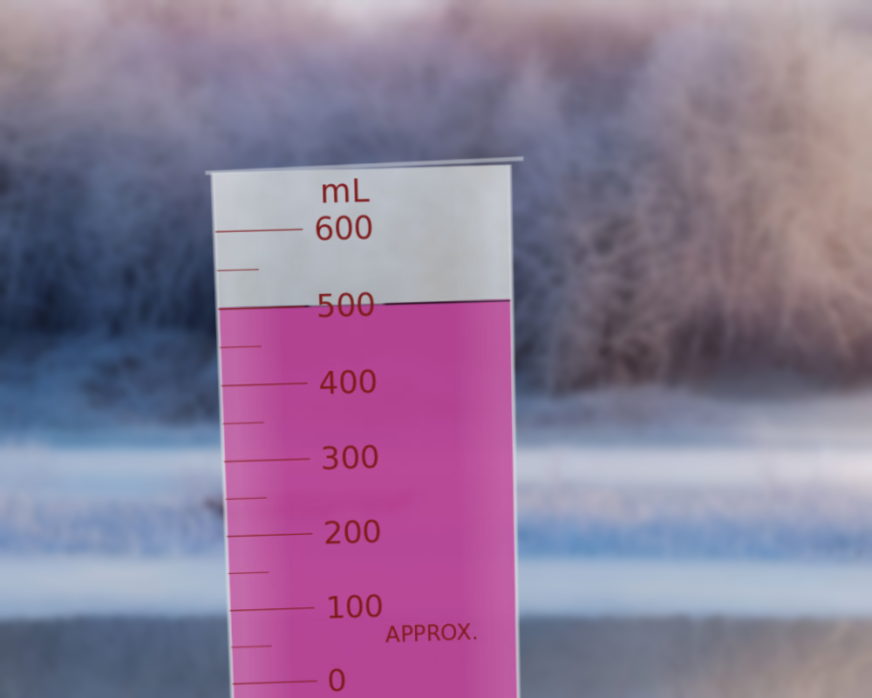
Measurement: 500 mL
